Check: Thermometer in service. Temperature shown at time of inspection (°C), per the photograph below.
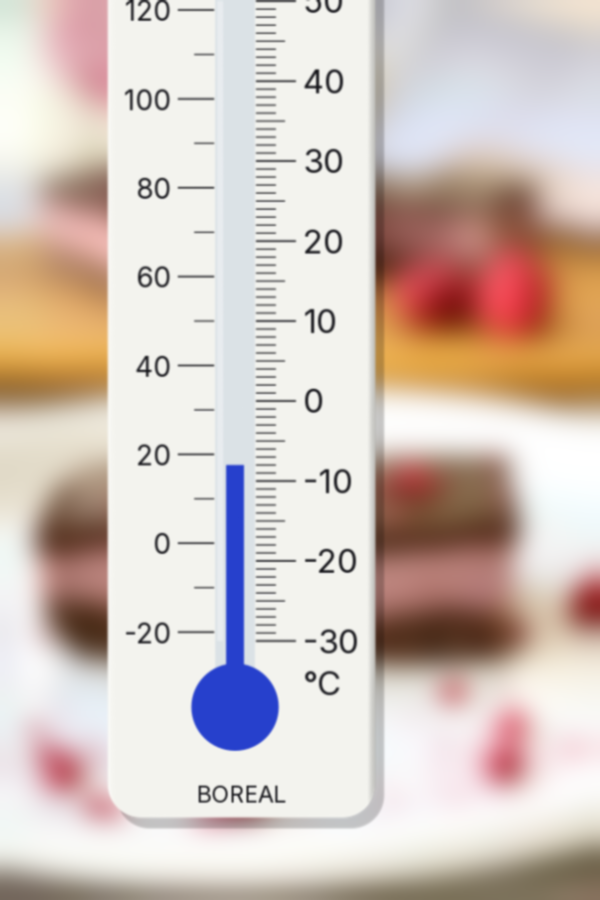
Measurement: -8 °C
